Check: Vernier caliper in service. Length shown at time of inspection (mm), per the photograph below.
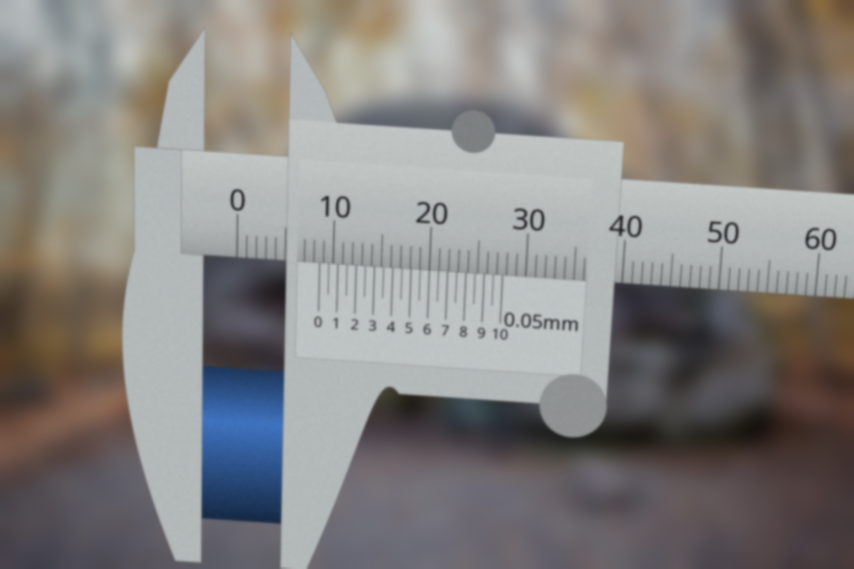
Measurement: 8.6 mm
